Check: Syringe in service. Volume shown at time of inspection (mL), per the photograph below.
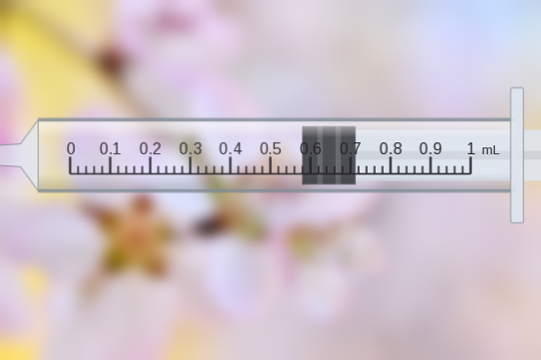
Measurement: 0.58 mL
